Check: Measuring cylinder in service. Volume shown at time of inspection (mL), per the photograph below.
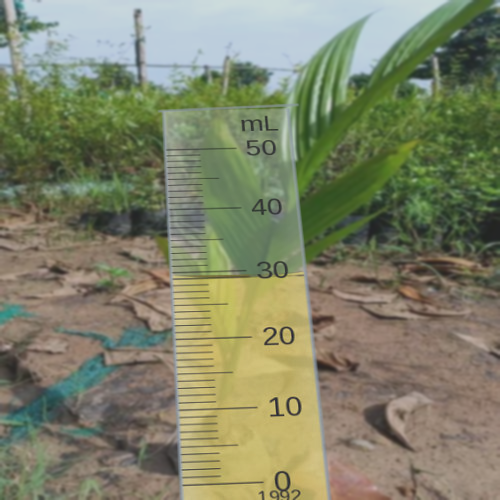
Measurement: 29 mL
